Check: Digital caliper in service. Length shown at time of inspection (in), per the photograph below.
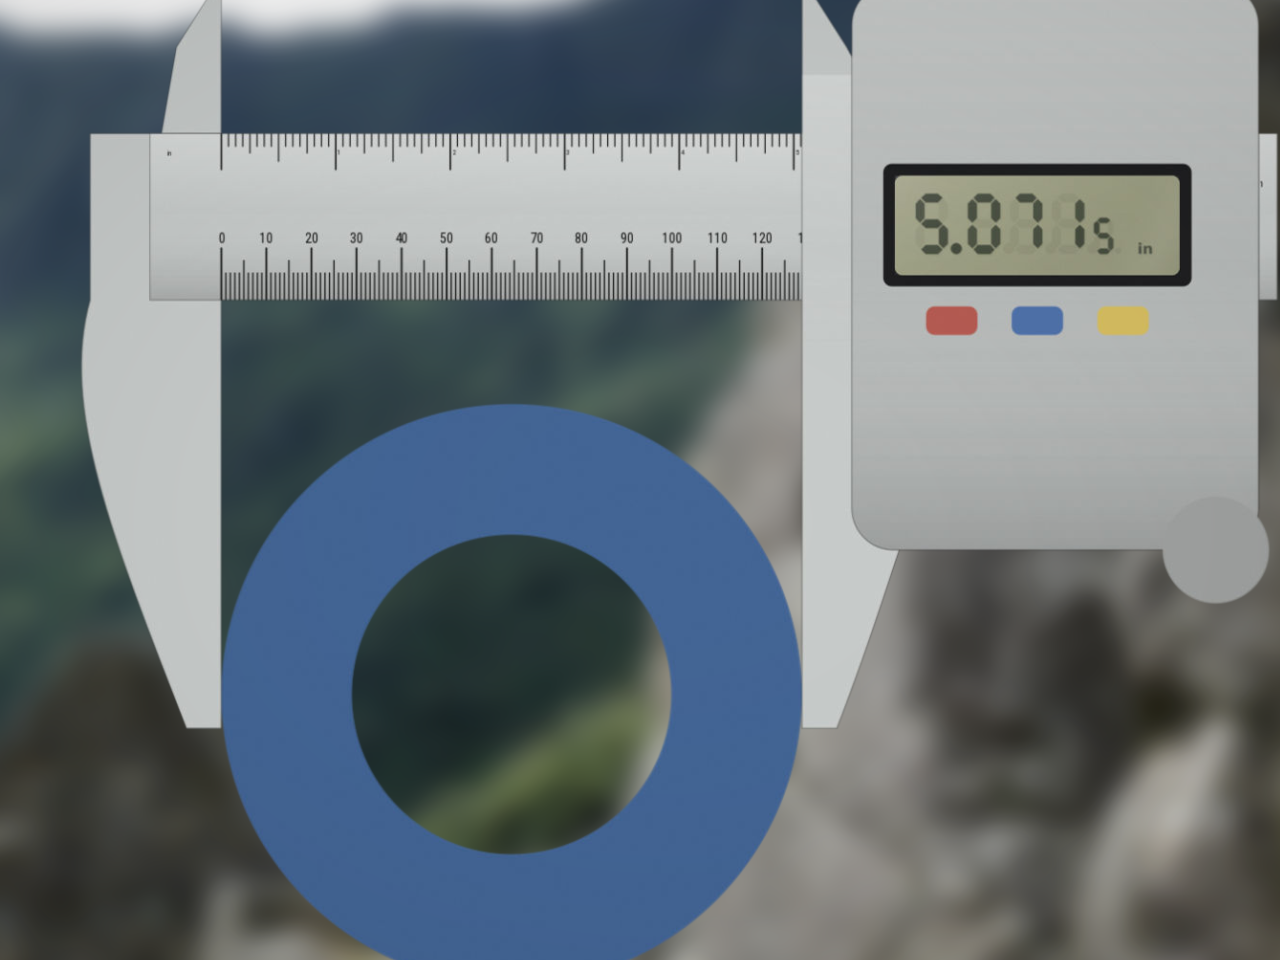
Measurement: 5.0715 in
